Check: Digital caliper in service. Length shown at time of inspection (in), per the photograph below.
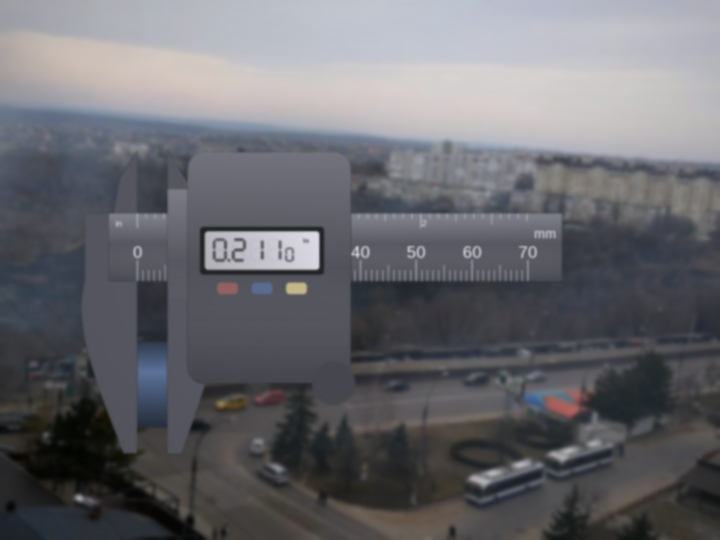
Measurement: 0.2110 in
